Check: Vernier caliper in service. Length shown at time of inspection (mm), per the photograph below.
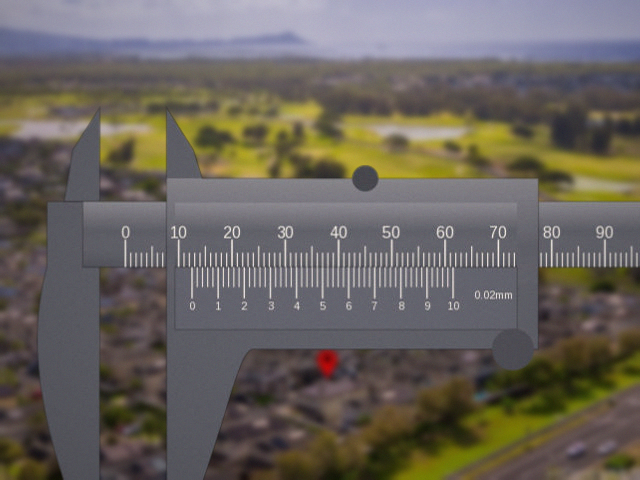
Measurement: 12.5 mm
